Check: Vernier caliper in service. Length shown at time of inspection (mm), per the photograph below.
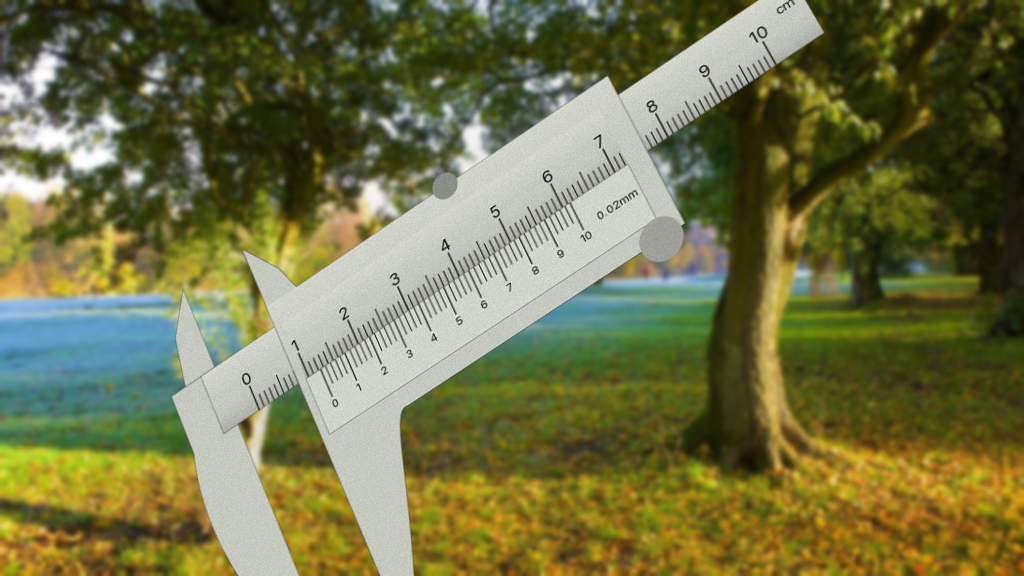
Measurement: 12.4 mm
